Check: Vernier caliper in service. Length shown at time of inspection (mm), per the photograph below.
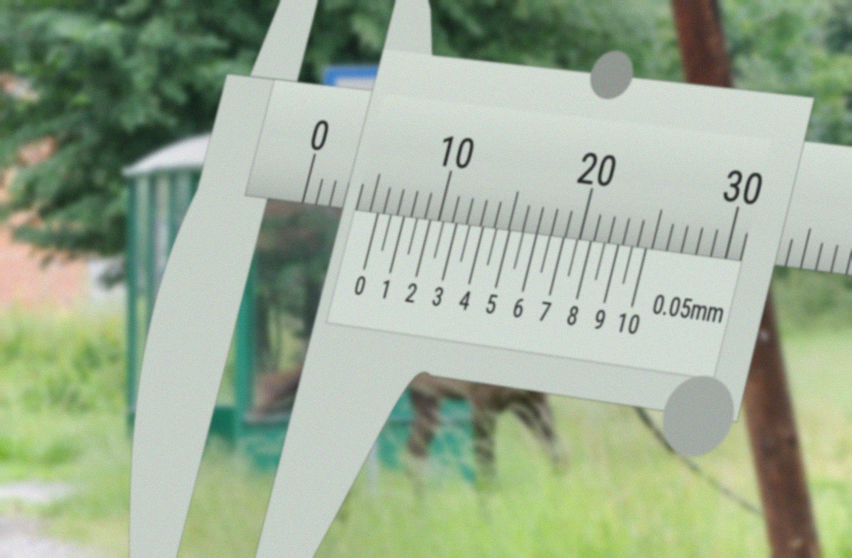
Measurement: 5.6 mm
